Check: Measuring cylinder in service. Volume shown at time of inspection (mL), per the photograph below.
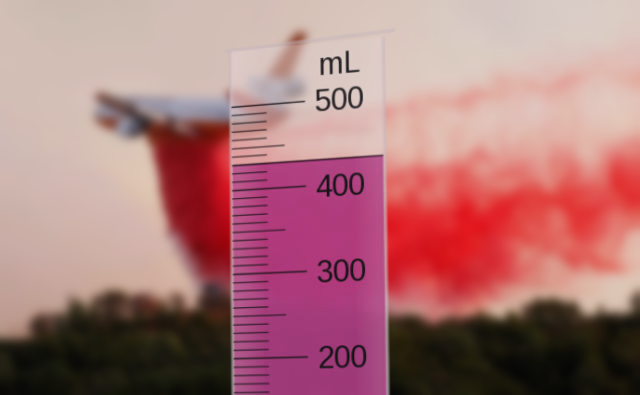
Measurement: 430 mL
